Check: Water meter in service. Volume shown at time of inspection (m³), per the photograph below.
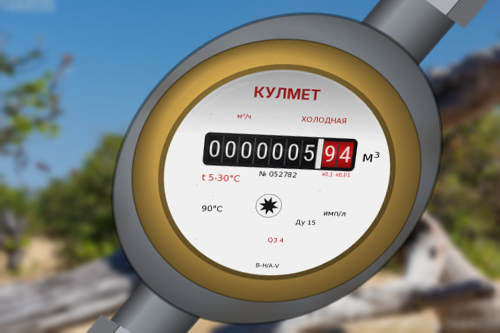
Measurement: 5.94 m³
